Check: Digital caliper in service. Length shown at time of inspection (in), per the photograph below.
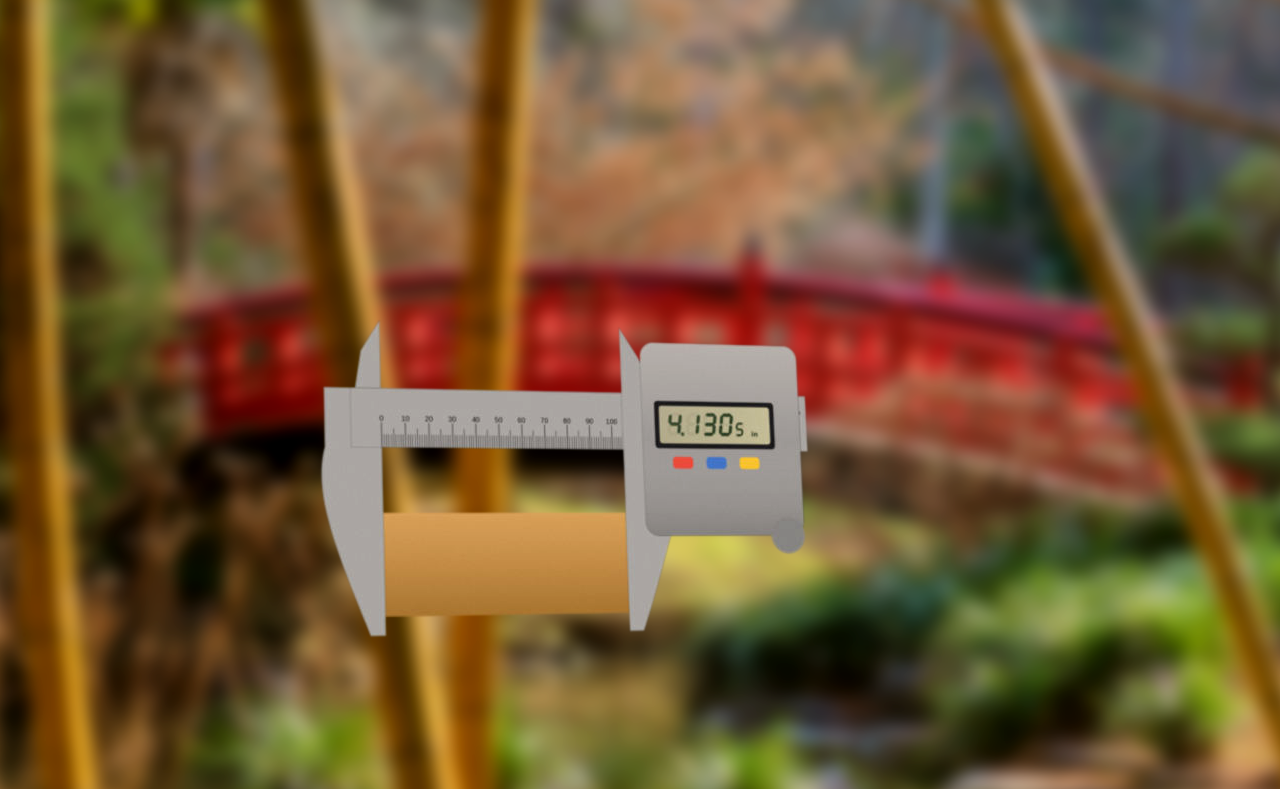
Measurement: 4.1305 in
